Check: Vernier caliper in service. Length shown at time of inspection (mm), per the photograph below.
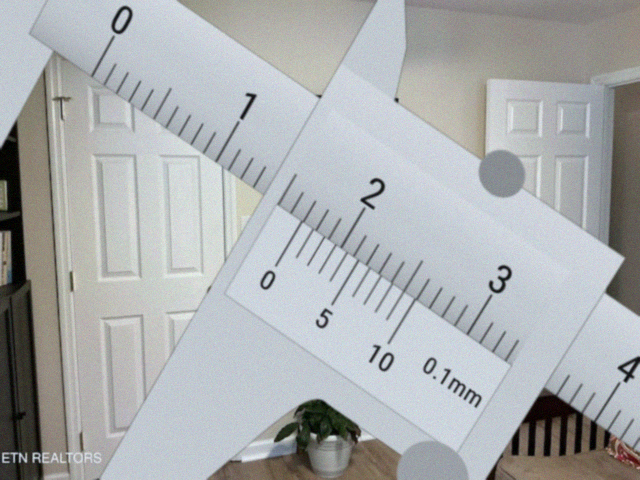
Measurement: 16.9 mm
